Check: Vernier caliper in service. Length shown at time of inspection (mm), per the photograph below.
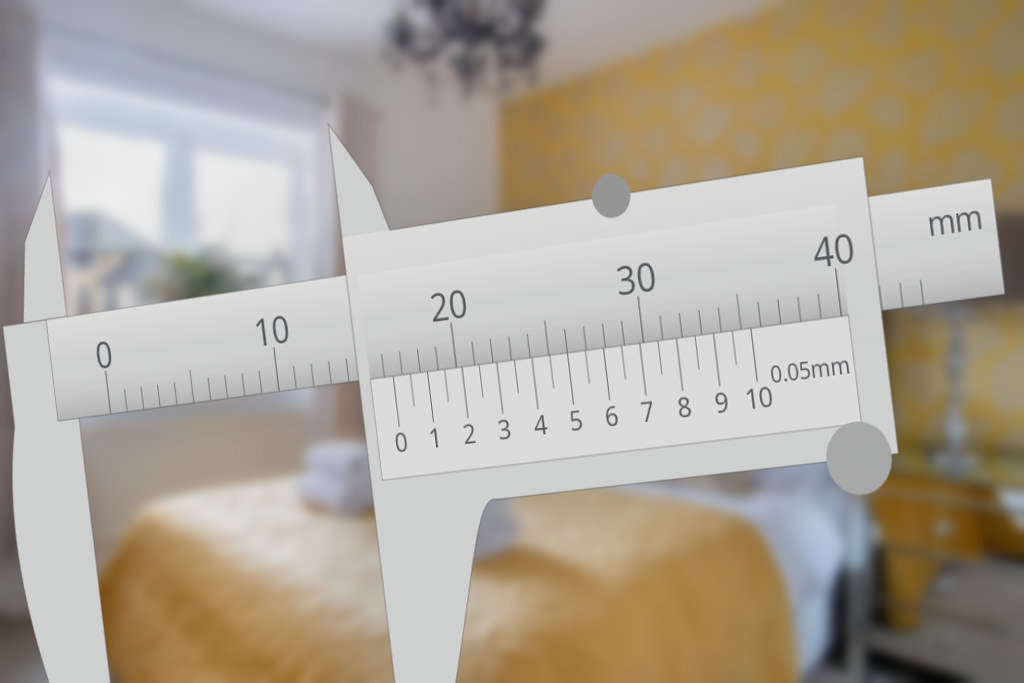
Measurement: 16.5 mm
